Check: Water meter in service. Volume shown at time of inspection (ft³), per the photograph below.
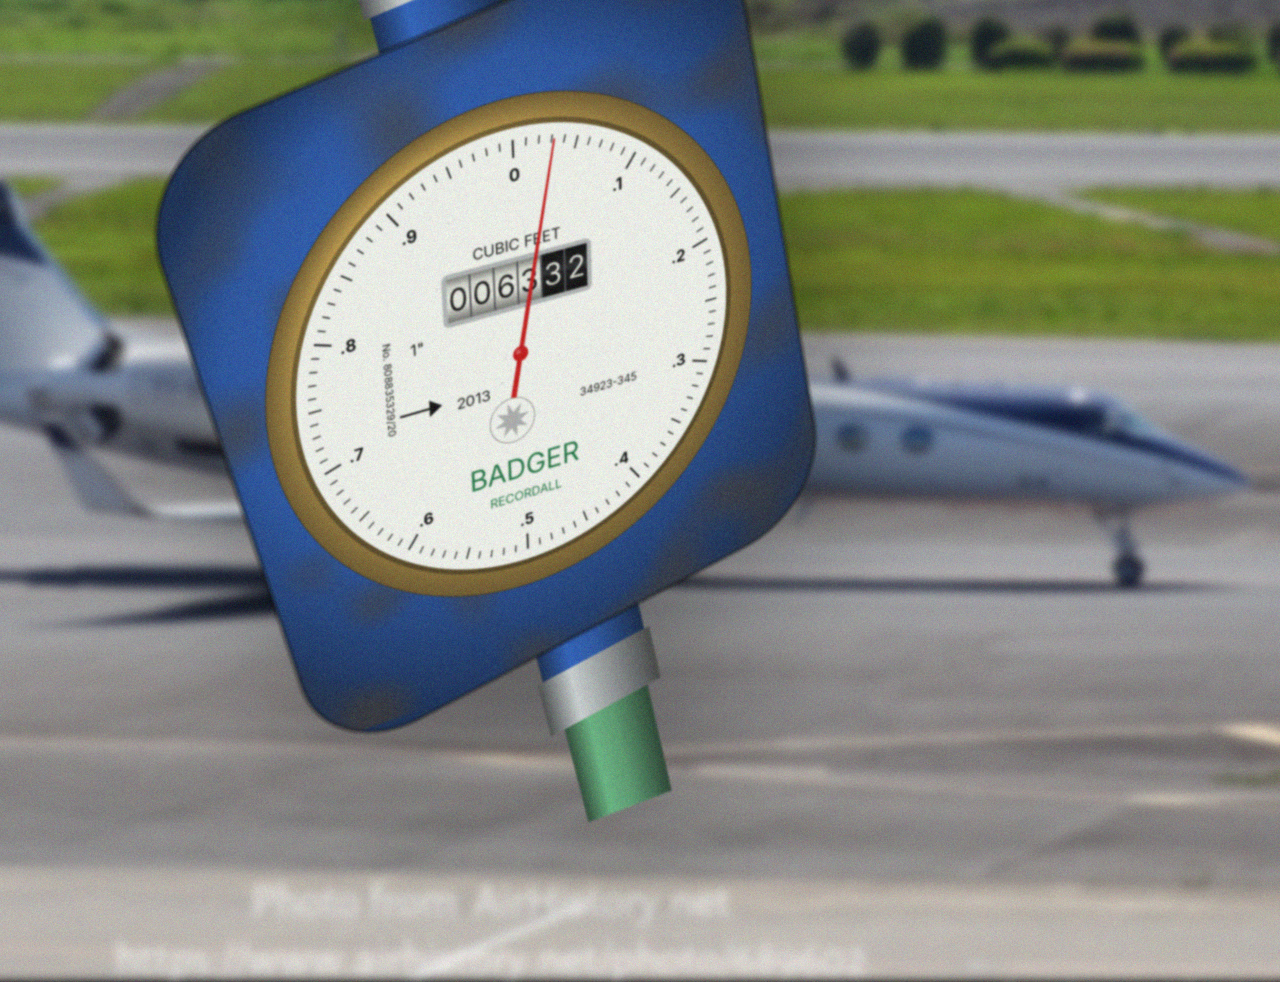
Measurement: 6332.03 ft³
